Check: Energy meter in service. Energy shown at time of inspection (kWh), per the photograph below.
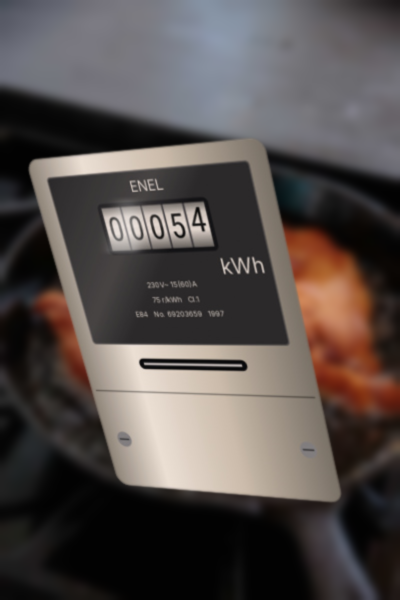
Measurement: 54 kWh
